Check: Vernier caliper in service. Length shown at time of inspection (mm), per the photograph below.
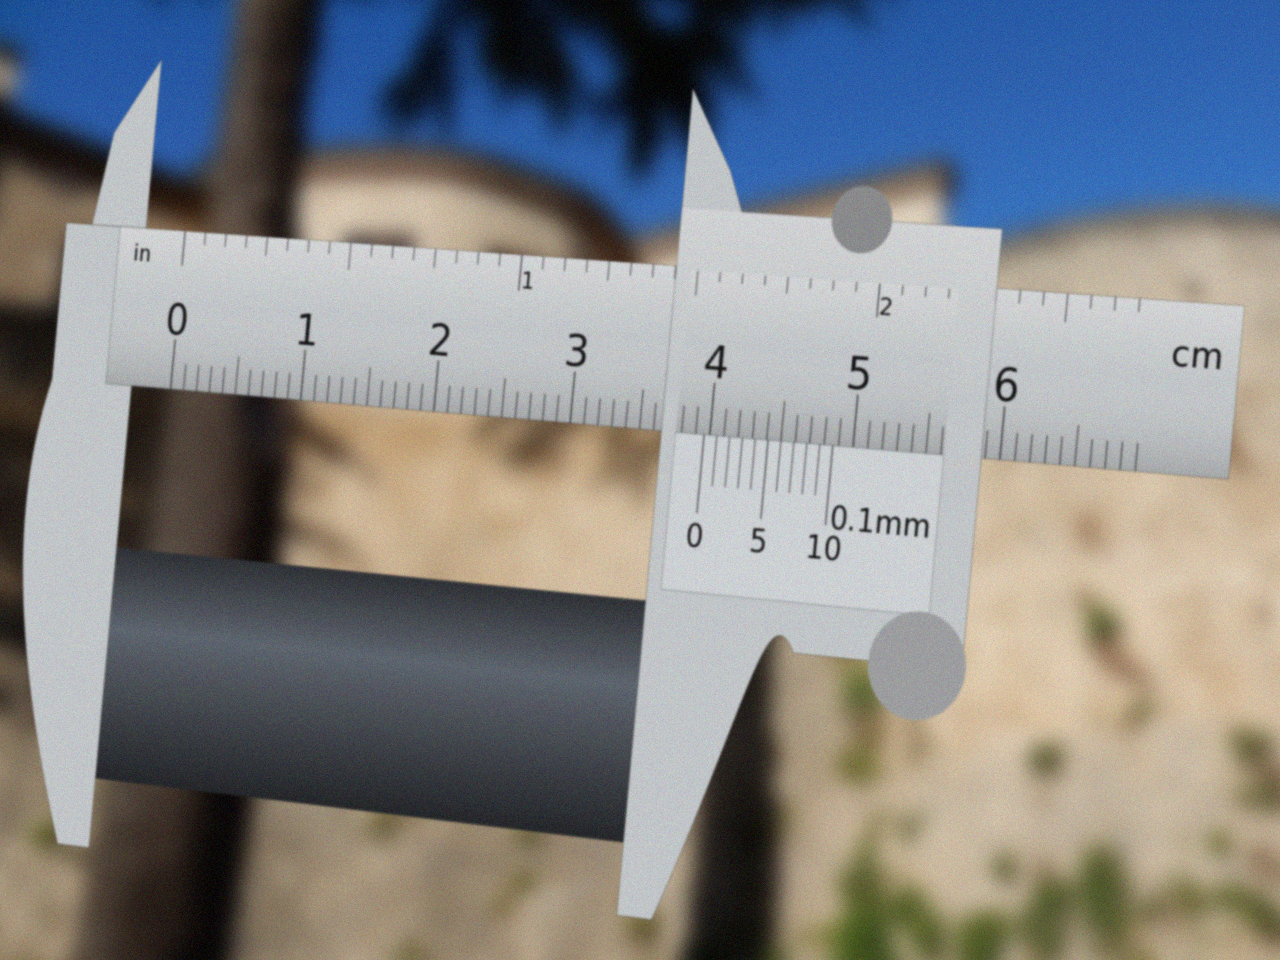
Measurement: 39.6 mm
